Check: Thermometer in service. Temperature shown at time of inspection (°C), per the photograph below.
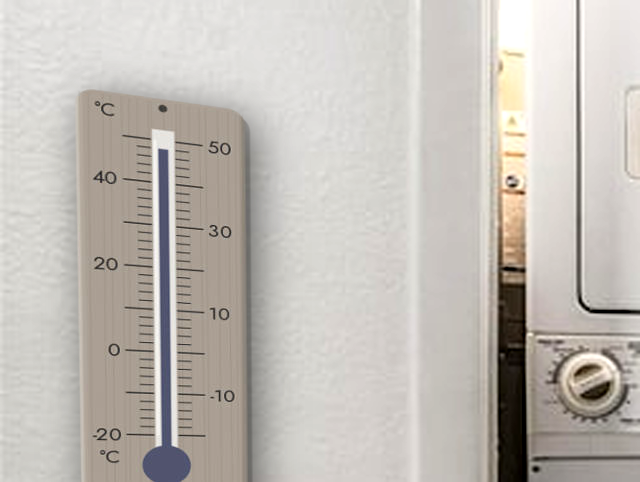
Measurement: 48 °C
